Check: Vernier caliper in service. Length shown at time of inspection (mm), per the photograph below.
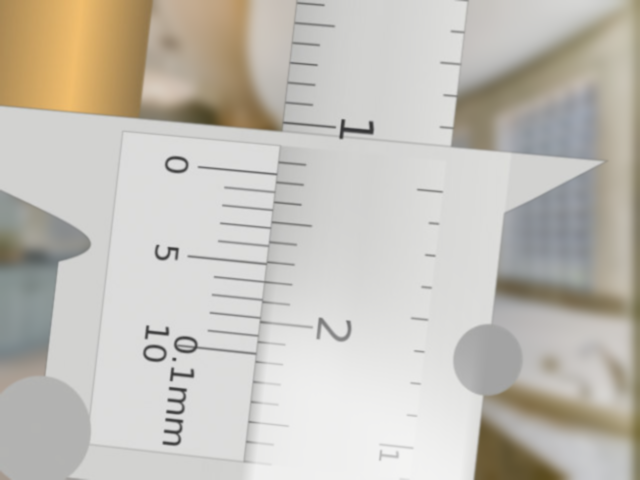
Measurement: 12.6 mm
